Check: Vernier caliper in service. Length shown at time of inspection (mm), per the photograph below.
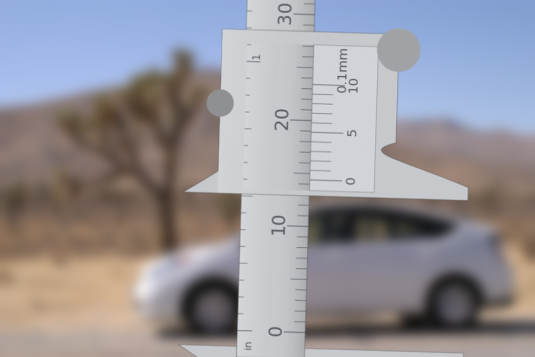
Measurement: 14.4 mm
